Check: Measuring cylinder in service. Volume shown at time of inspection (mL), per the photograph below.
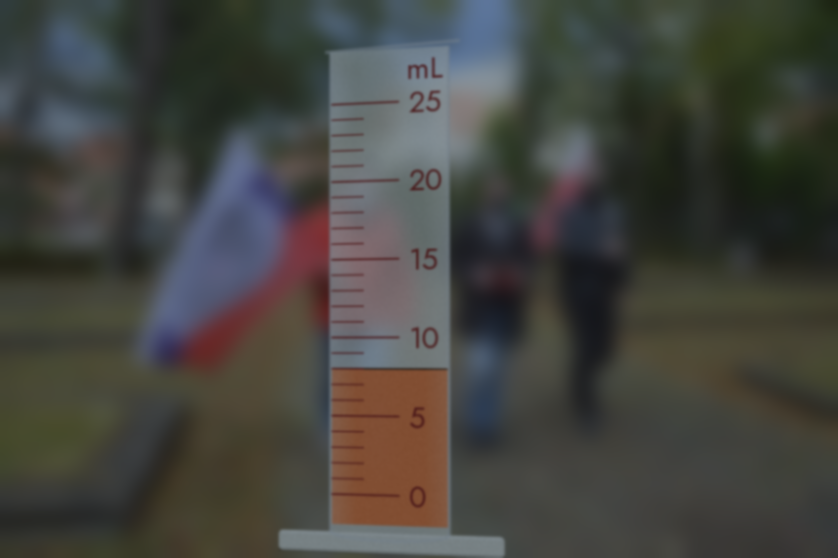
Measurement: 8 mL
